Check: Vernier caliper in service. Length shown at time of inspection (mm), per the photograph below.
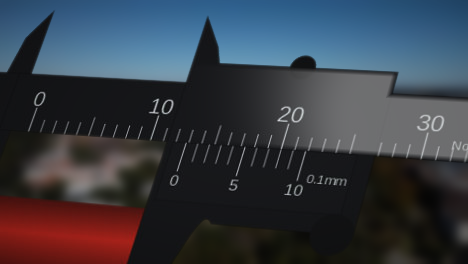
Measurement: 12.8 mm
